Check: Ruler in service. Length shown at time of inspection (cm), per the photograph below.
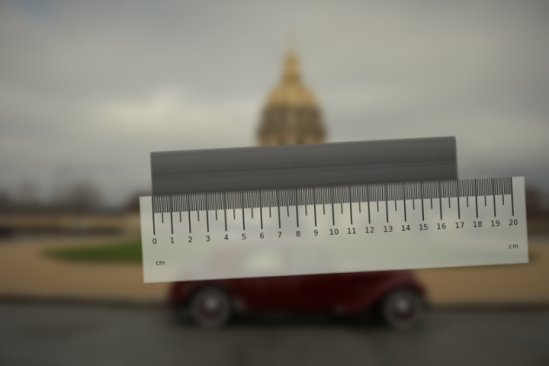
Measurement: 17 cm
